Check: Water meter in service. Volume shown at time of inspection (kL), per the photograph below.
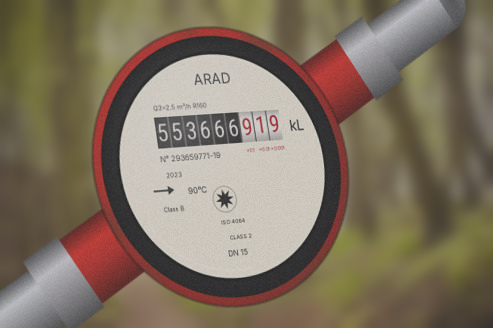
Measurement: 553666.919 kL
